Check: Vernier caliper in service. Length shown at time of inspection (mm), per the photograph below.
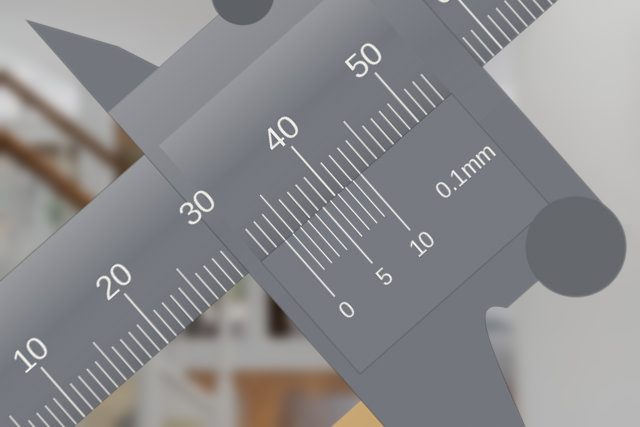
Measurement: 34.0 mm
